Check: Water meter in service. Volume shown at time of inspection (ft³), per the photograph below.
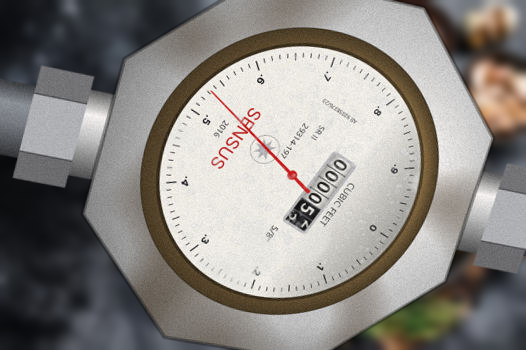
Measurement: 52.53 ft³
